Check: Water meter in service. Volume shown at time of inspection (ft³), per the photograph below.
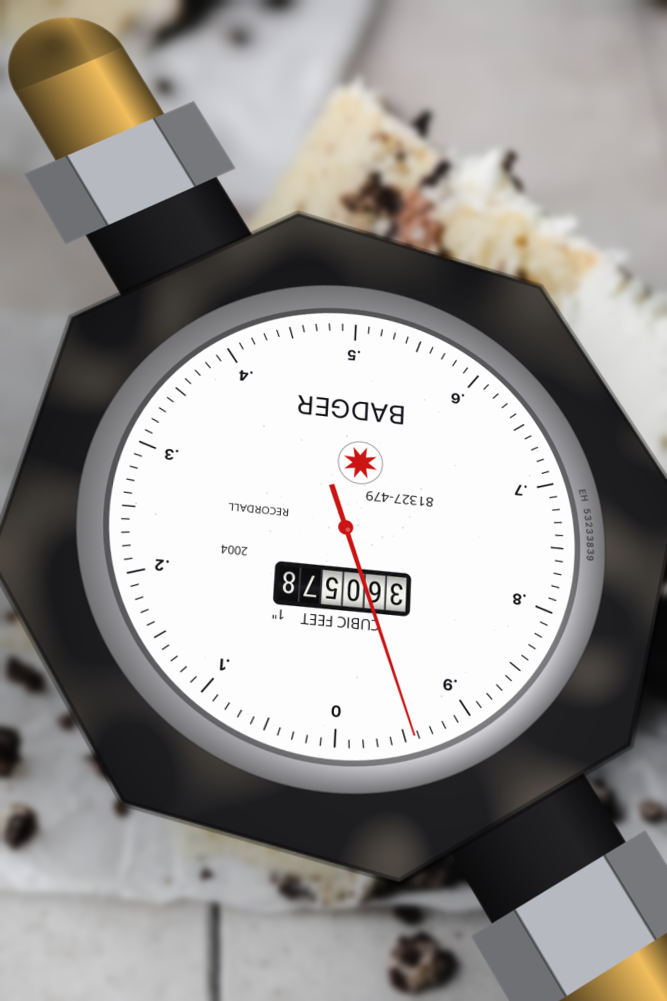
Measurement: 360577.94 ft³
